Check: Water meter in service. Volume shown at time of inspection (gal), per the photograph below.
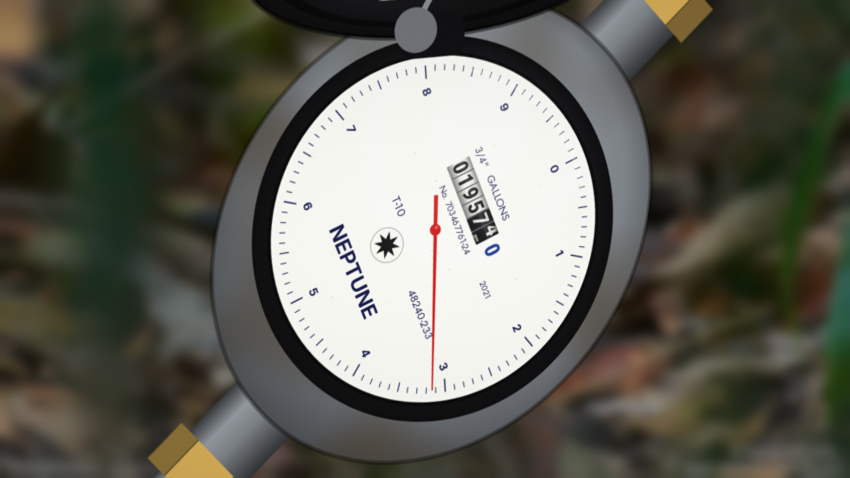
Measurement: 195743.1 gal
